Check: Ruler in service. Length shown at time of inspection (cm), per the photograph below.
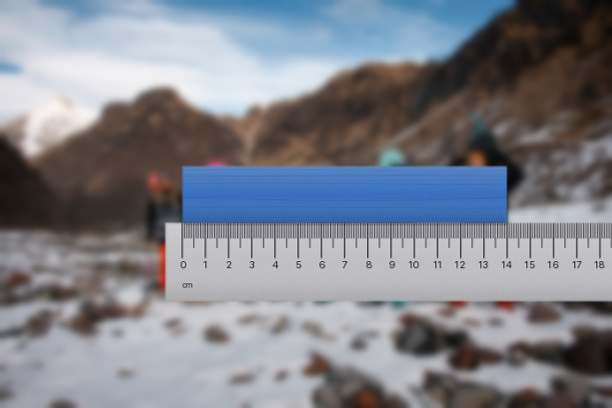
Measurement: 14 cm
